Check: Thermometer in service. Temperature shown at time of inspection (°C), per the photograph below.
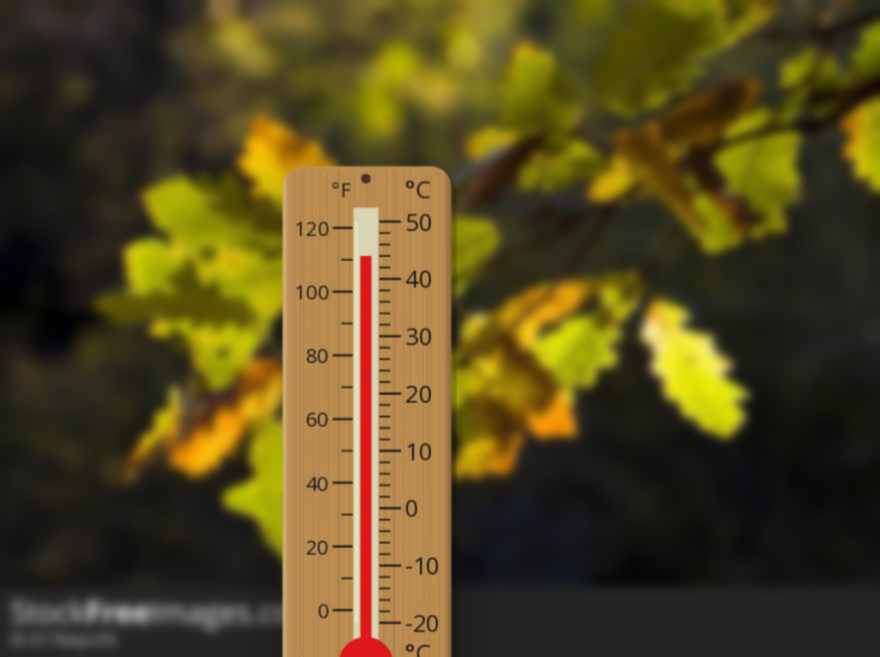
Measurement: 44 °C
